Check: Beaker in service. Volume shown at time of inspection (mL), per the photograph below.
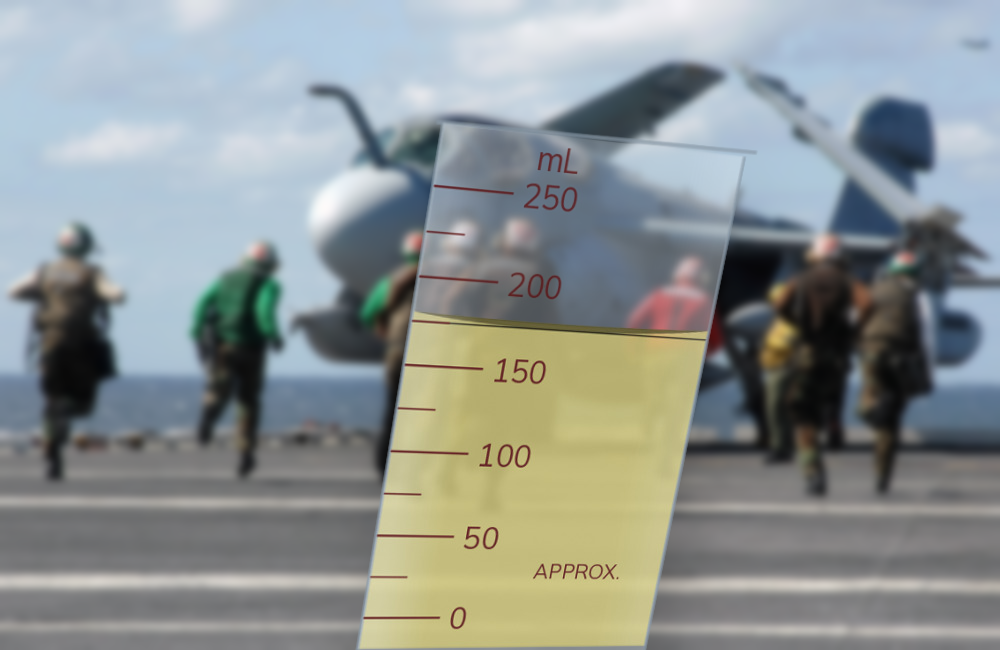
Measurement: 175 mL
